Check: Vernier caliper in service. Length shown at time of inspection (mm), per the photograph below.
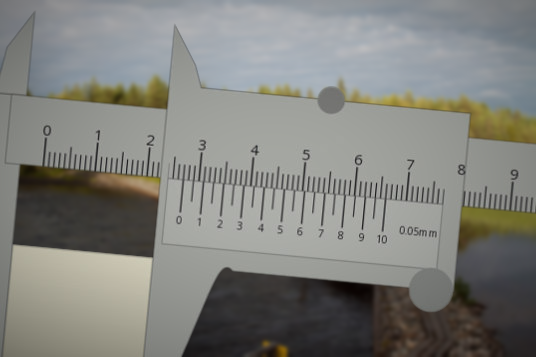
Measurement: 27.0 mm
